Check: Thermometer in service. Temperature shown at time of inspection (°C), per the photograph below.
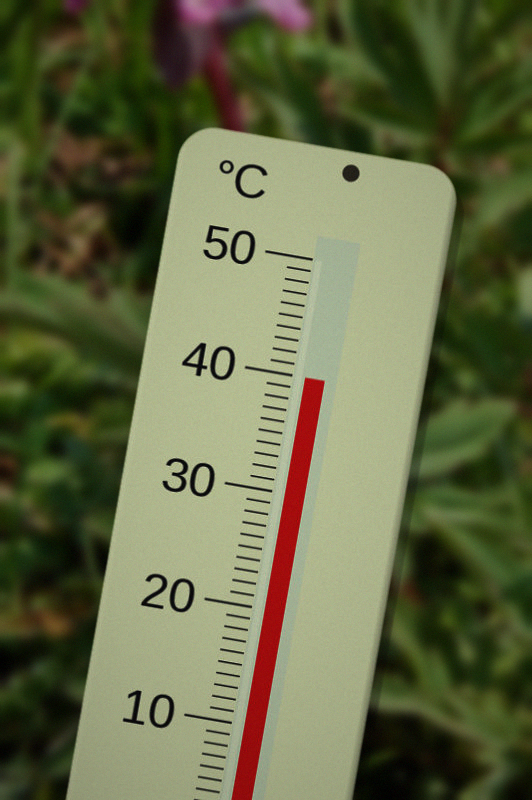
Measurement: 40 °C
